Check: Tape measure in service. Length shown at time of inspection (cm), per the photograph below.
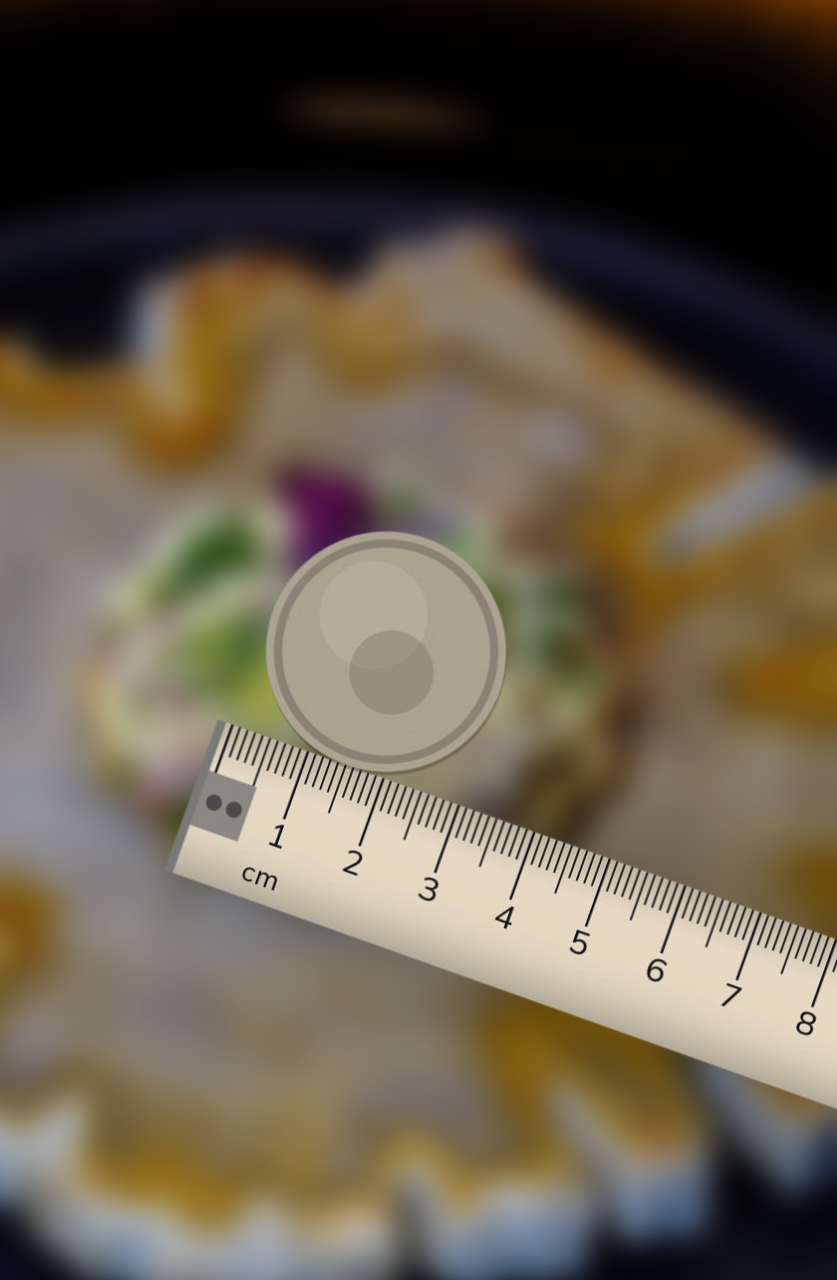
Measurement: 3 cm
